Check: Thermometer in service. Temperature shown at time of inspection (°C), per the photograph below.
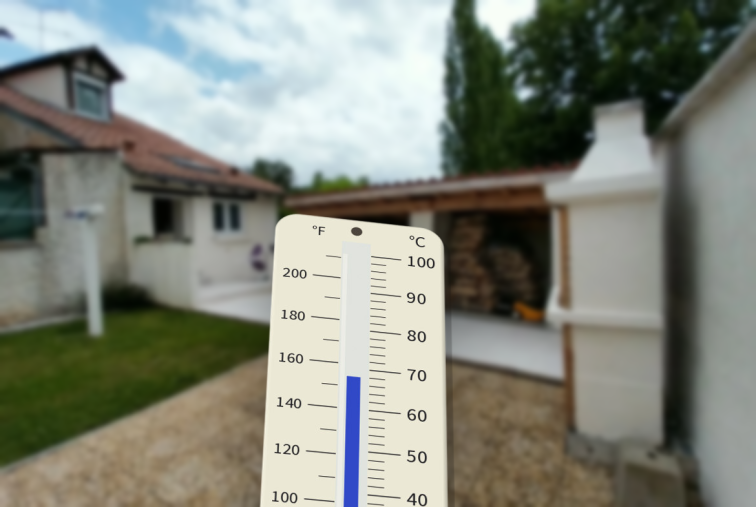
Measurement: 68 °C
